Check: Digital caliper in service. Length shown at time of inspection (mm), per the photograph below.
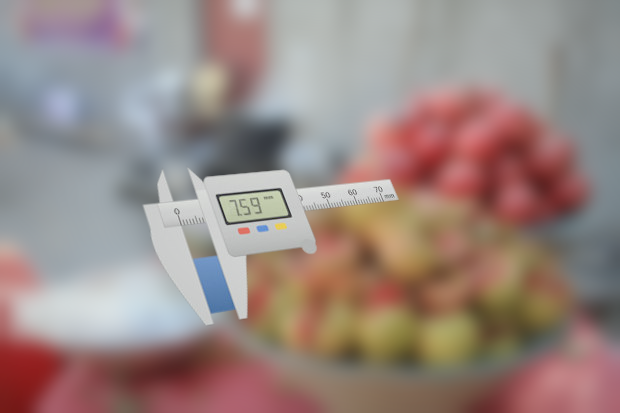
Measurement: 7.59 mm
